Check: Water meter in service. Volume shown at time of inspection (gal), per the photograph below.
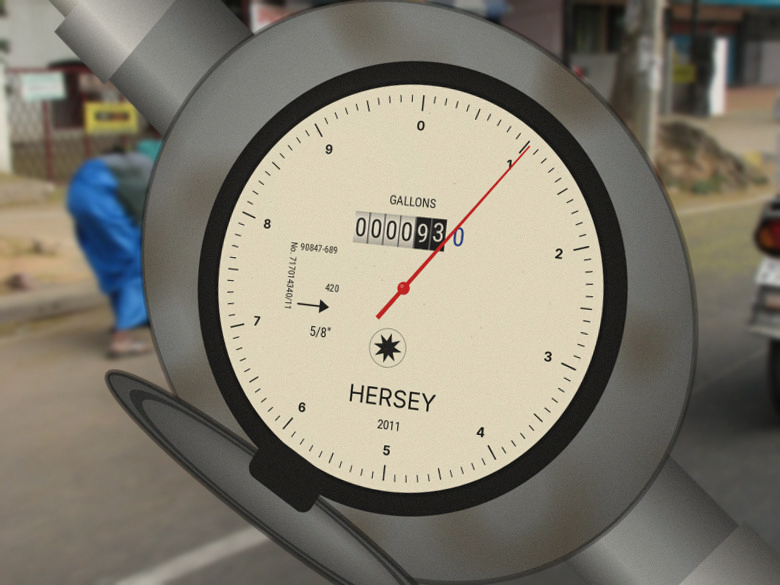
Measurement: 931.0 gal
